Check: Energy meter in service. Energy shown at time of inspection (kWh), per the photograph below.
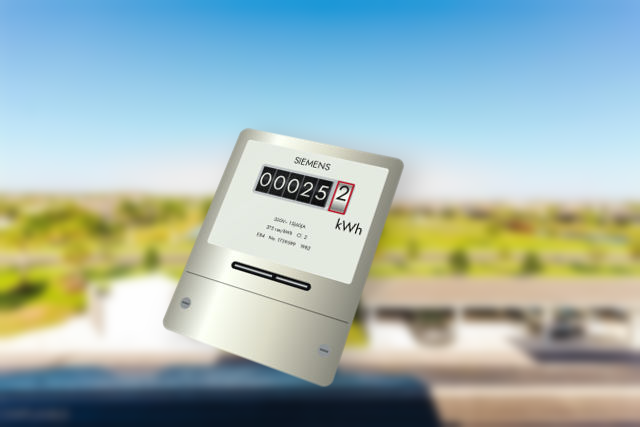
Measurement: 25.2 kWh
